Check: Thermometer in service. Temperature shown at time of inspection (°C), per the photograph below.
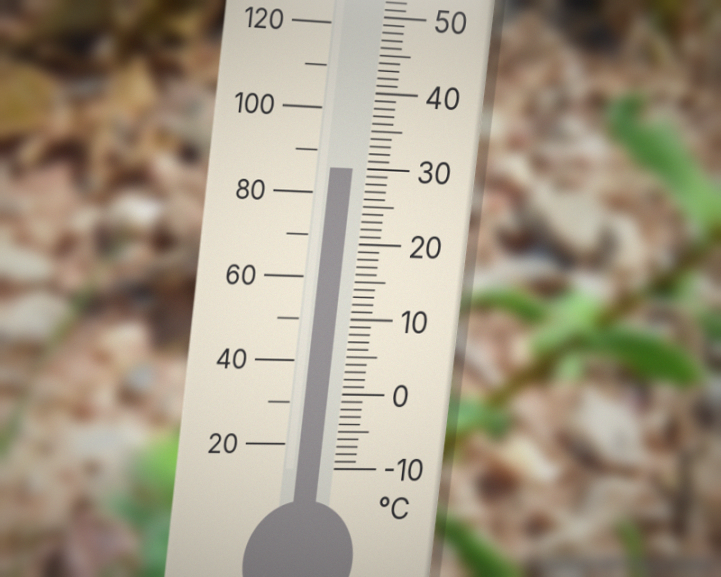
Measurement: 30 °C
